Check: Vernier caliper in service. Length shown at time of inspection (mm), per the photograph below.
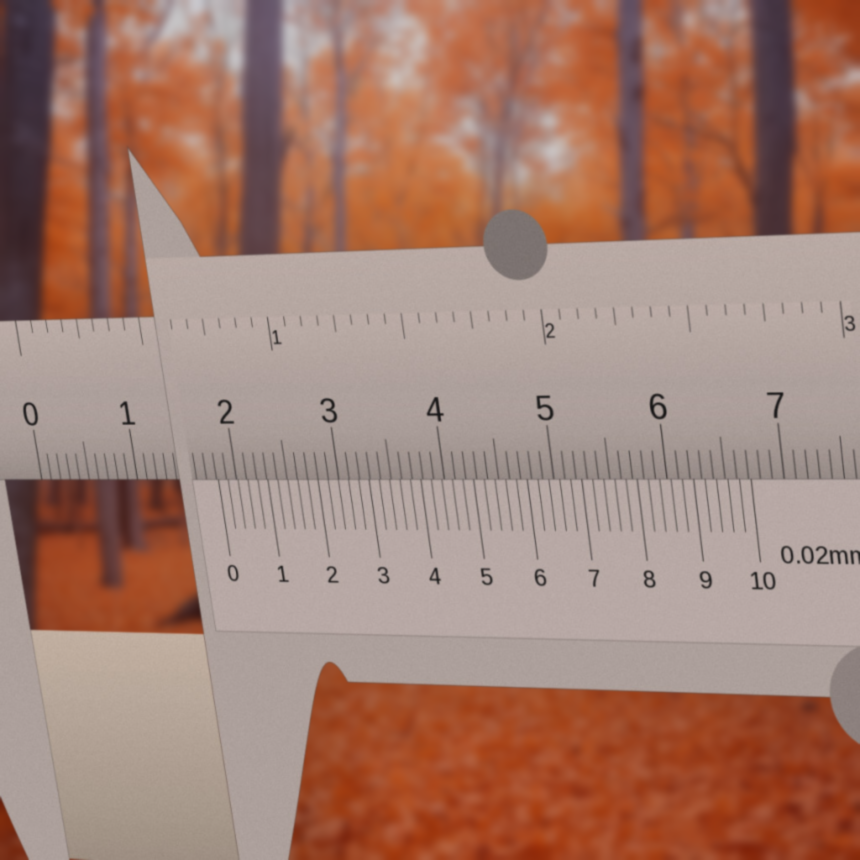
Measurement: 18.2 mm
